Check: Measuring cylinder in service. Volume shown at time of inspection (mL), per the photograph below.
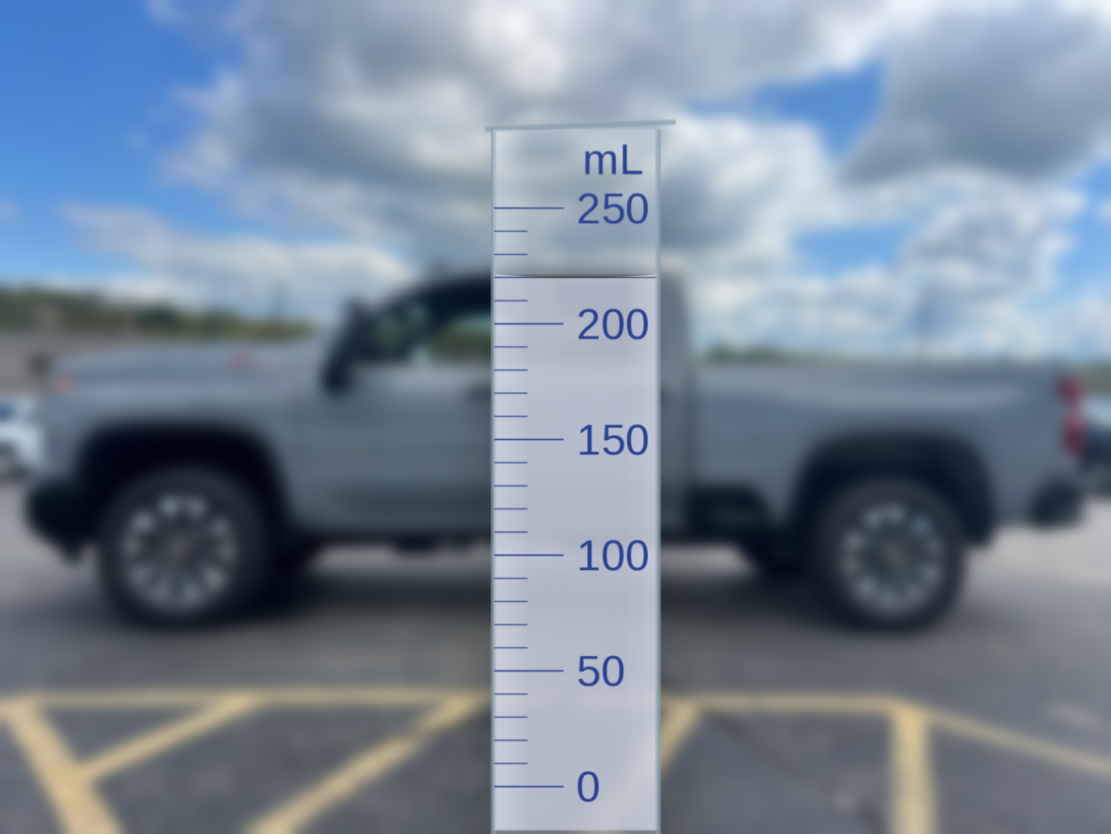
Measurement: 220 mL
